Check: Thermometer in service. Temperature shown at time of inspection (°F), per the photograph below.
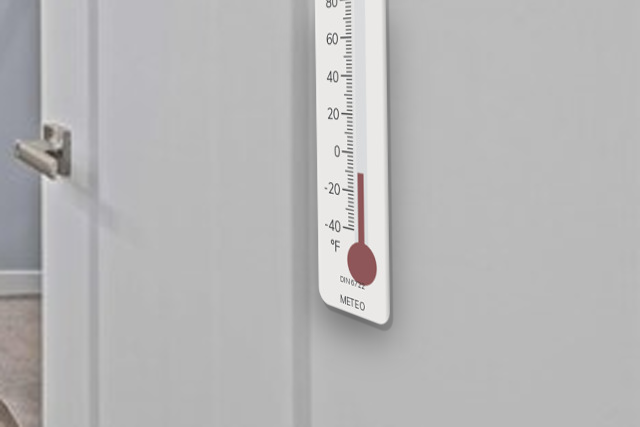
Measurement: -10 °F
